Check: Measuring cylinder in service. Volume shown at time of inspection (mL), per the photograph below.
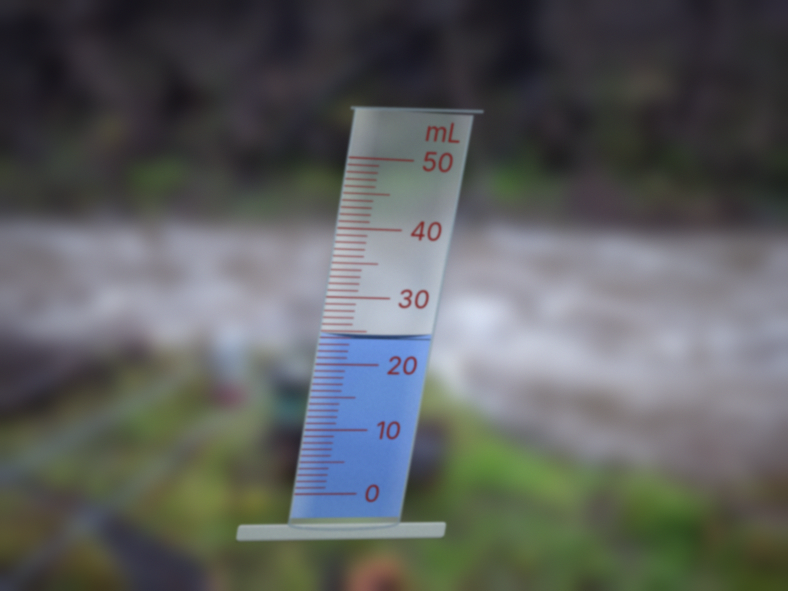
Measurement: 24 mL
